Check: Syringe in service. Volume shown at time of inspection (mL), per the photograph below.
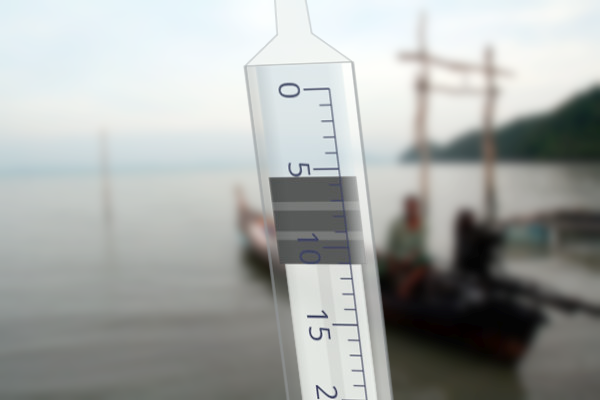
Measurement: 5.5 mL
